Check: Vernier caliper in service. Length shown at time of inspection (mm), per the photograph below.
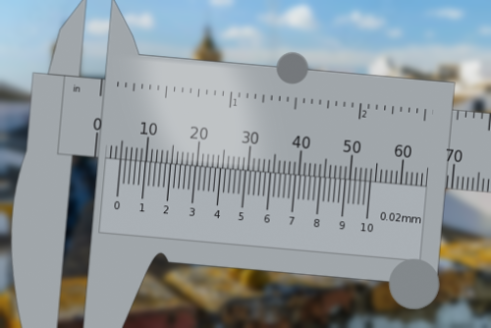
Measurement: 5.0 mm
